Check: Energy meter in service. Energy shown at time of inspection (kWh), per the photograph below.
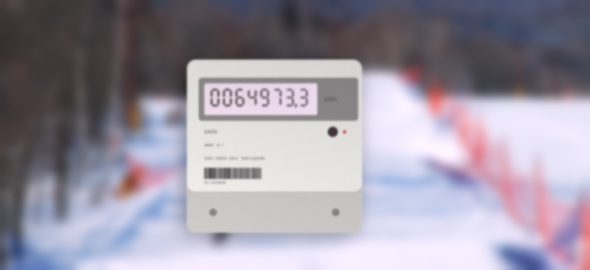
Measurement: 64973.3 kWh
